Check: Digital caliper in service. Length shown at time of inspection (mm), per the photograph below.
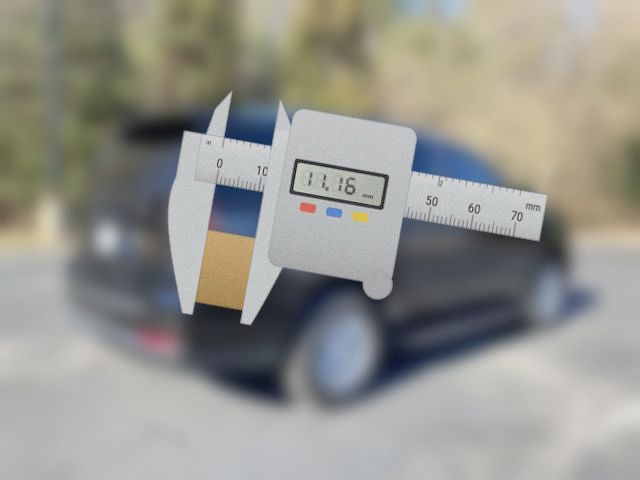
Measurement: 11.16 mm
